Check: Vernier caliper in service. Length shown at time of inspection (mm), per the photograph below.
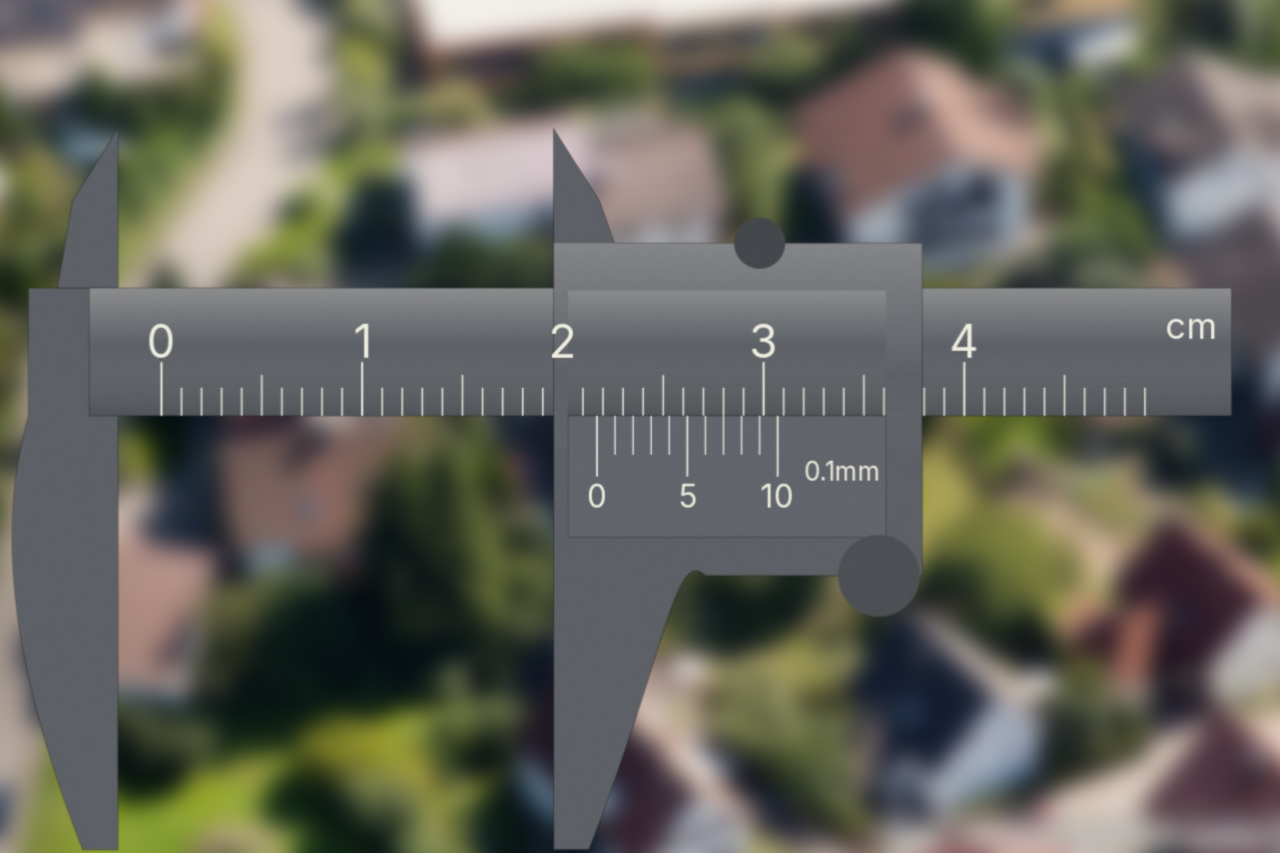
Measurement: 21.7 mm
